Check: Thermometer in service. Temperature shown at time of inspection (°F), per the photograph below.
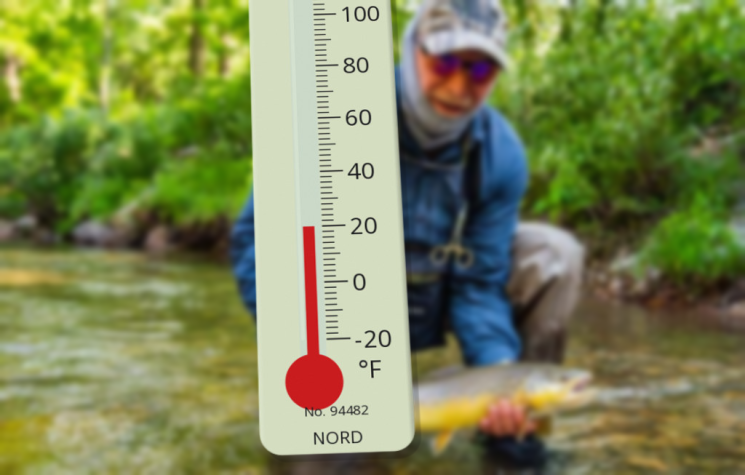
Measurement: 20 °F
